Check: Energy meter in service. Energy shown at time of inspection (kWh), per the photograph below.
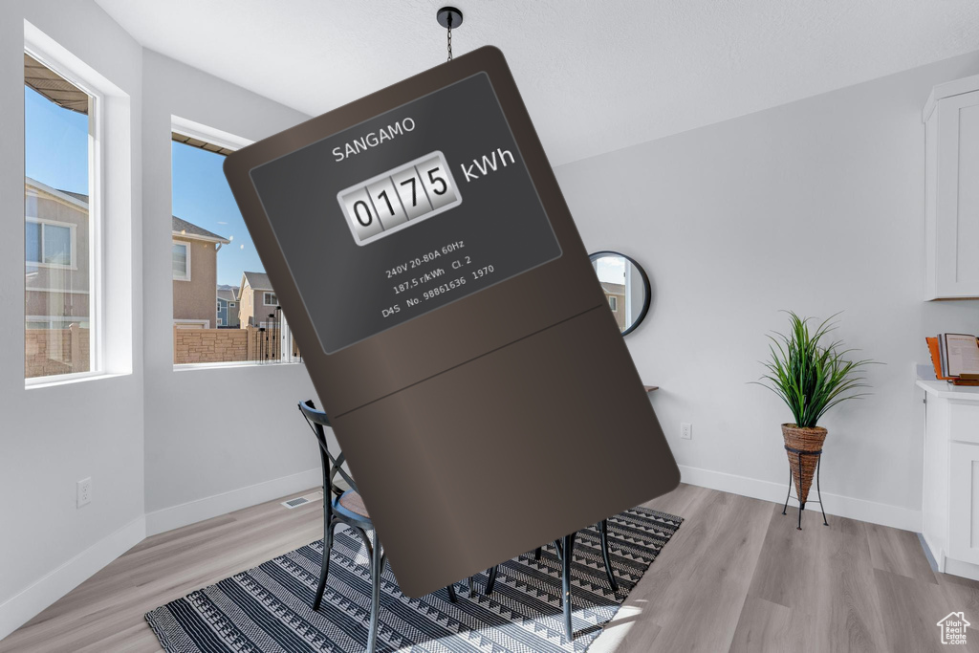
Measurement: 175 kWh
